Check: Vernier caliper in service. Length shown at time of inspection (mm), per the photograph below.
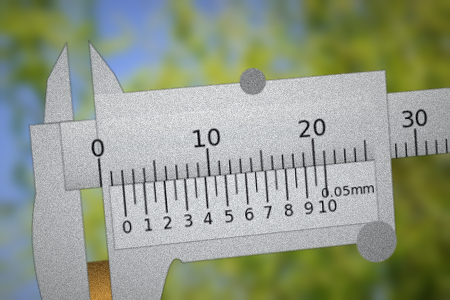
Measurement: 2.0 mm
